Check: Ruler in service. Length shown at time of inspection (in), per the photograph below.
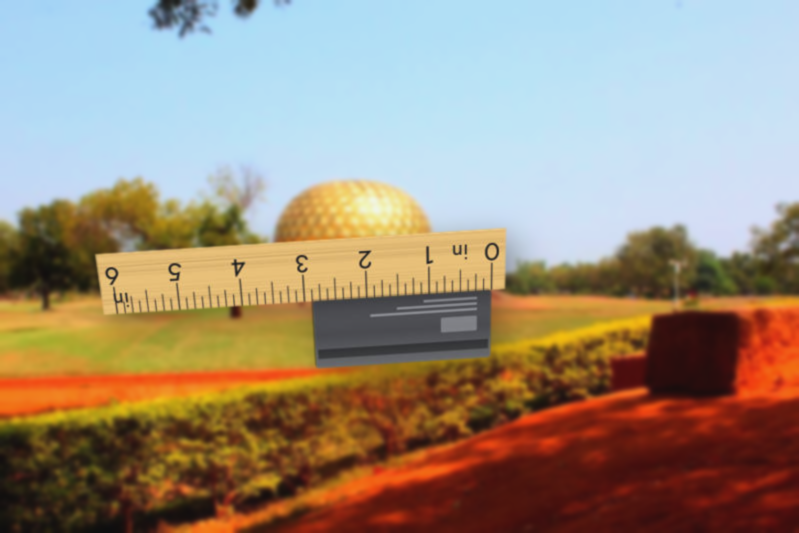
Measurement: 2.875 in
